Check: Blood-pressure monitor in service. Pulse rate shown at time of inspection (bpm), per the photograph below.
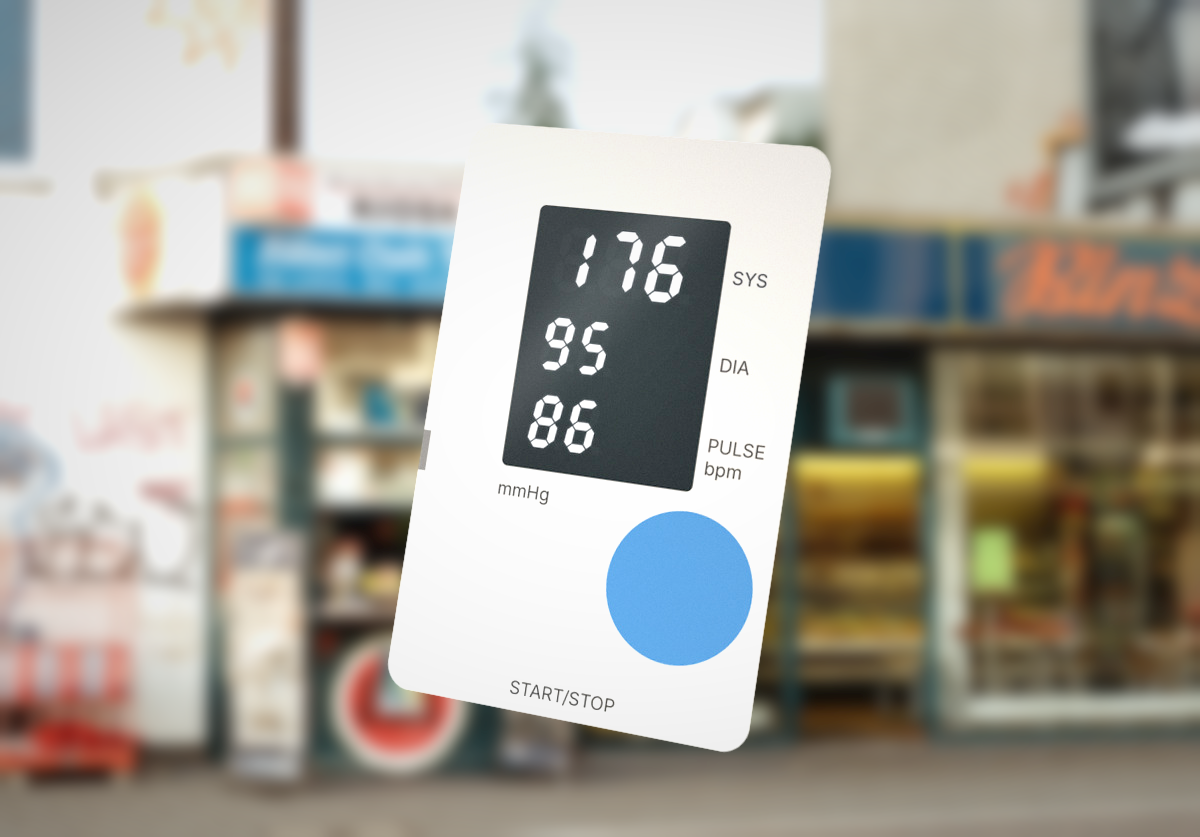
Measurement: 86 bpm
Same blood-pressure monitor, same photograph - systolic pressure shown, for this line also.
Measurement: 176 mmHg
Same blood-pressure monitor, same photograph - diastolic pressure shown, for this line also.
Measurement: 95 mmHg
